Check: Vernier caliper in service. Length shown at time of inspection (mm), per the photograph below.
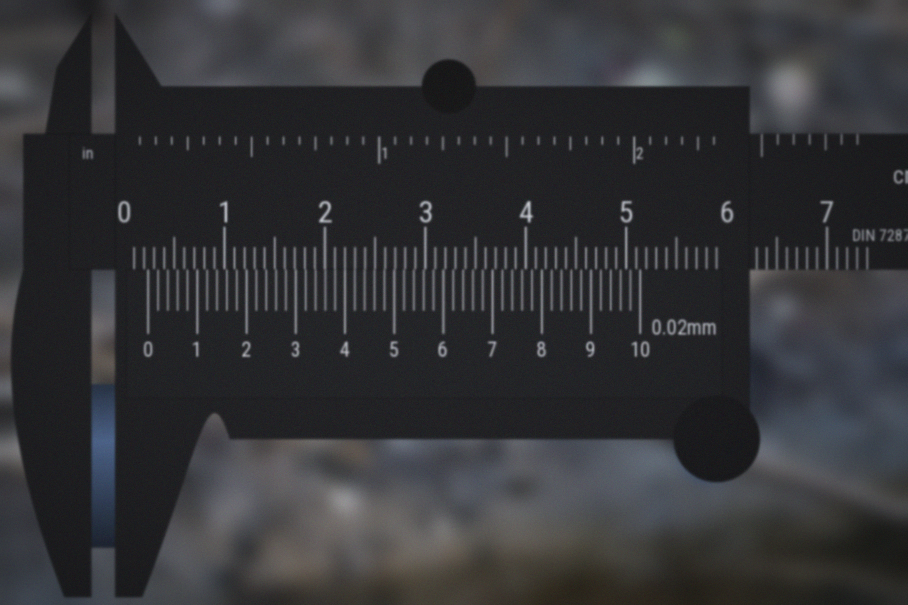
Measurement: 2.4 mm
